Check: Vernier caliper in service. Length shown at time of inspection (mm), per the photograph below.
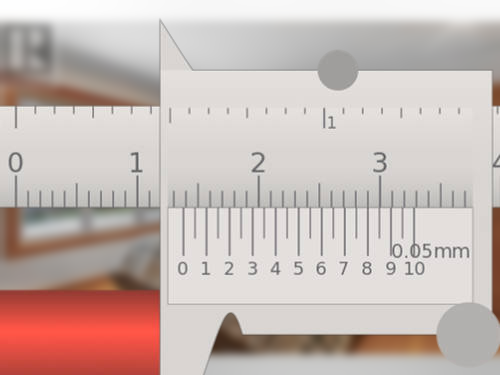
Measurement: 13.8 mm
